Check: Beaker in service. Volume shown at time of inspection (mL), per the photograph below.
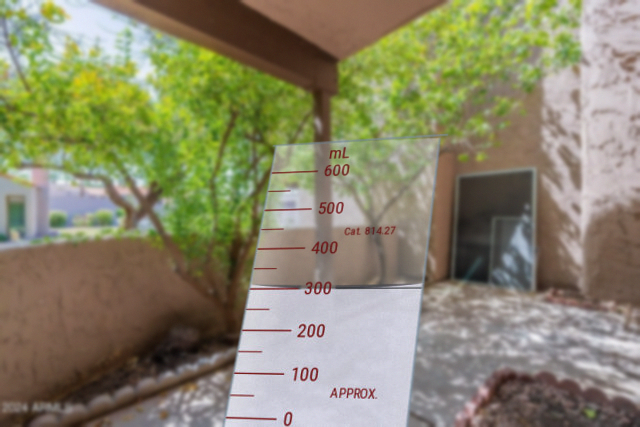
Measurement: 300 mL
